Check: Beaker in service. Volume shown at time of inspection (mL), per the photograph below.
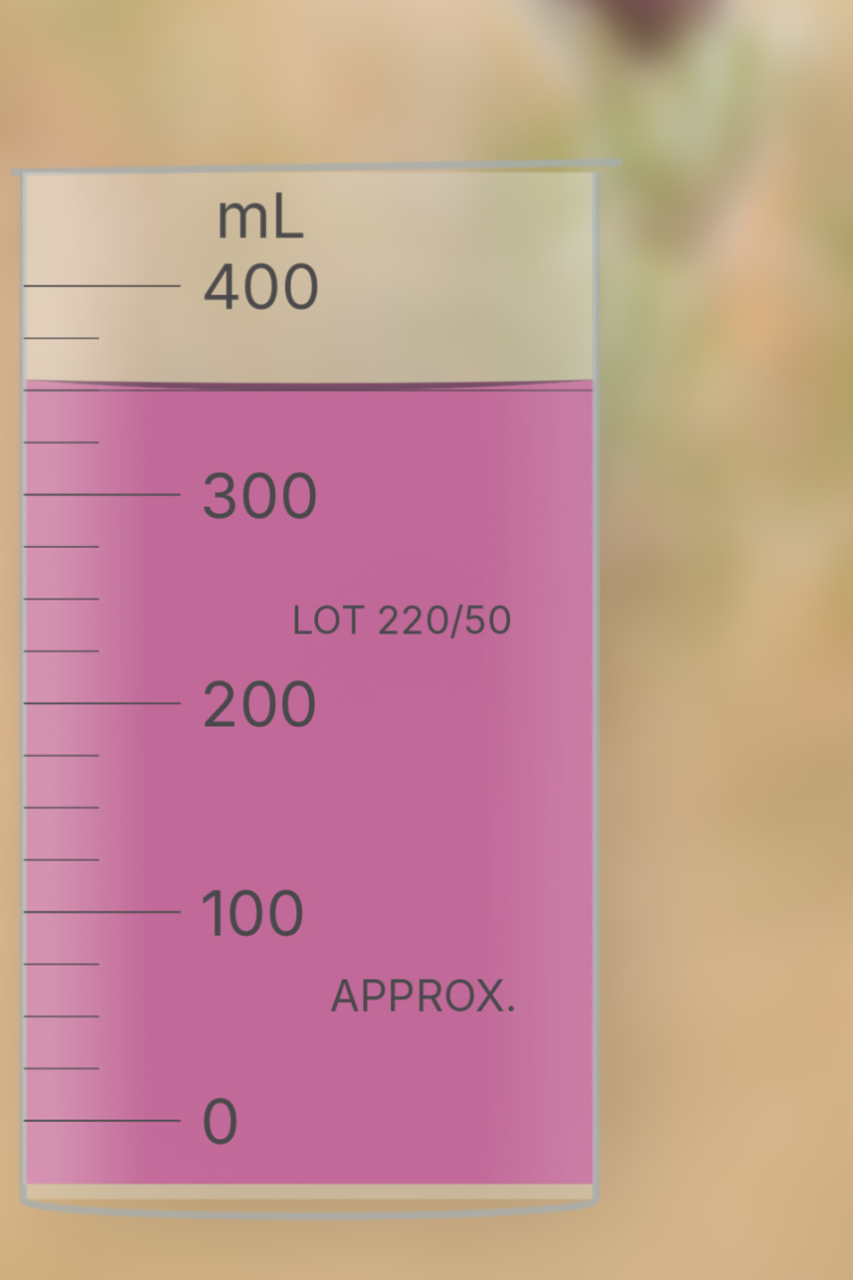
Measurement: 350 mL
